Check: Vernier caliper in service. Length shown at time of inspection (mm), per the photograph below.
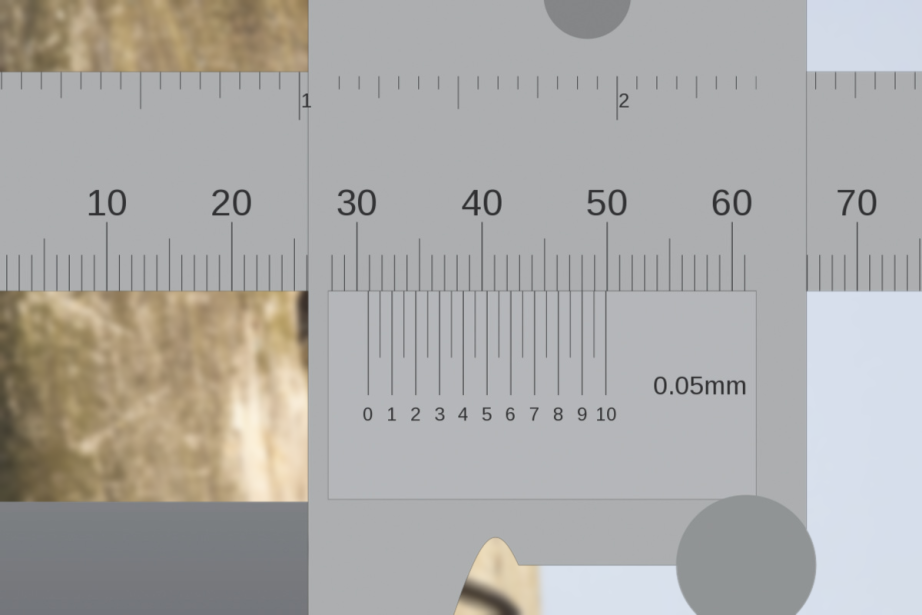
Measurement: 30.9 mm
